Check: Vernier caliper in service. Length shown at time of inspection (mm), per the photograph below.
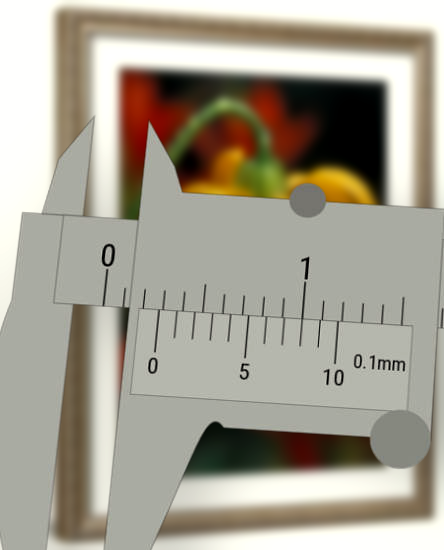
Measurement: 2.8 mm
